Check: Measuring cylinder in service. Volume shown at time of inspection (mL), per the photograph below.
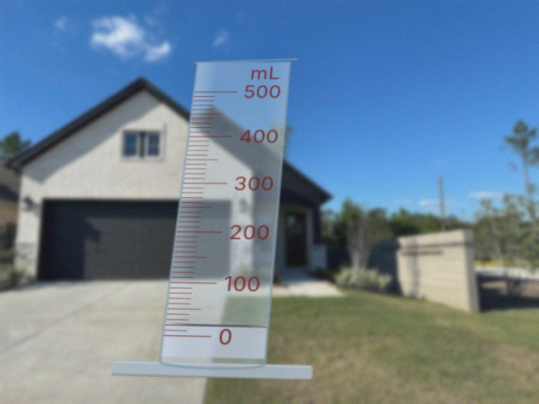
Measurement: 20 mL
